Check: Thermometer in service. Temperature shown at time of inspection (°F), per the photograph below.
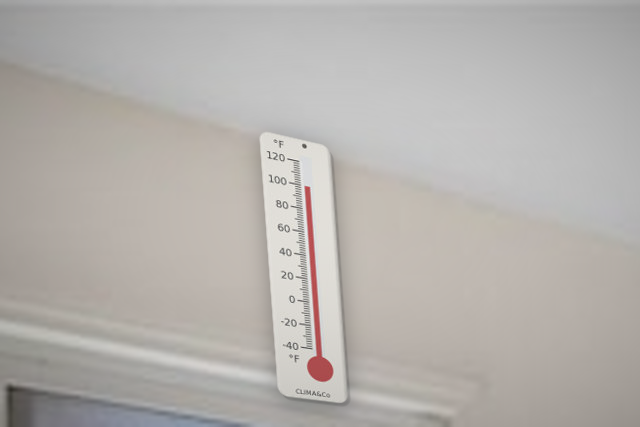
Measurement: 100 °F
